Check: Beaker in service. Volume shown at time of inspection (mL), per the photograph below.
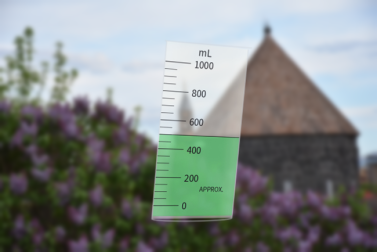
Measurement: 500 mL
